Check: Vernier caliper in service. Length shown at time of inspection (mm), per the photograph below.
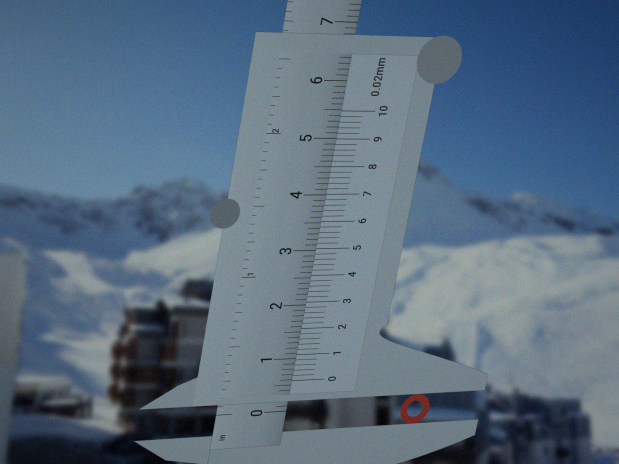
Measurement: 5.8 mm
